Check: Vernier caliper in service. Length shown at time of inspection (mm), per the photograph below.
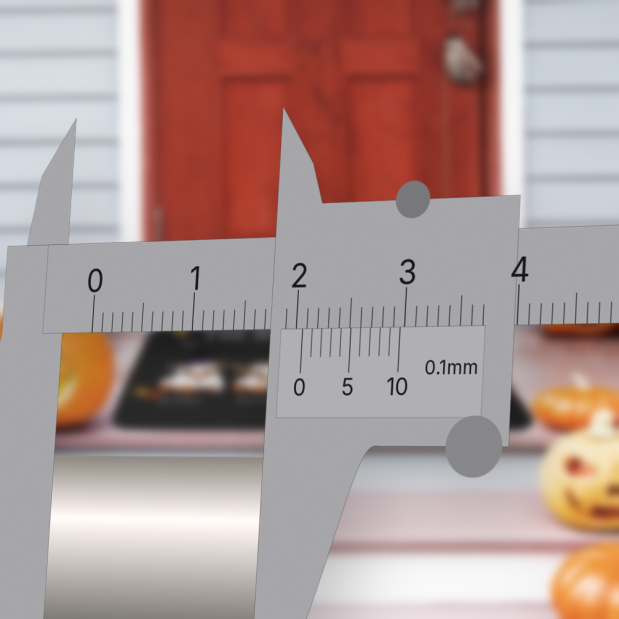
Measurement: 20.6 mm
